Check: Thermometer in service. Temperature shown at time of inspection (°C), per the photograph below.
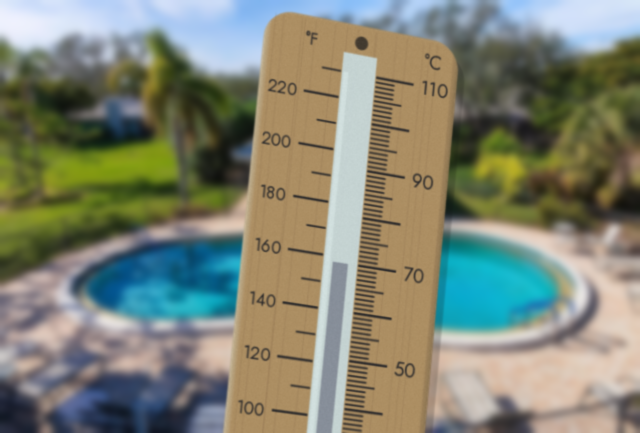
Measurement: 70 °C
